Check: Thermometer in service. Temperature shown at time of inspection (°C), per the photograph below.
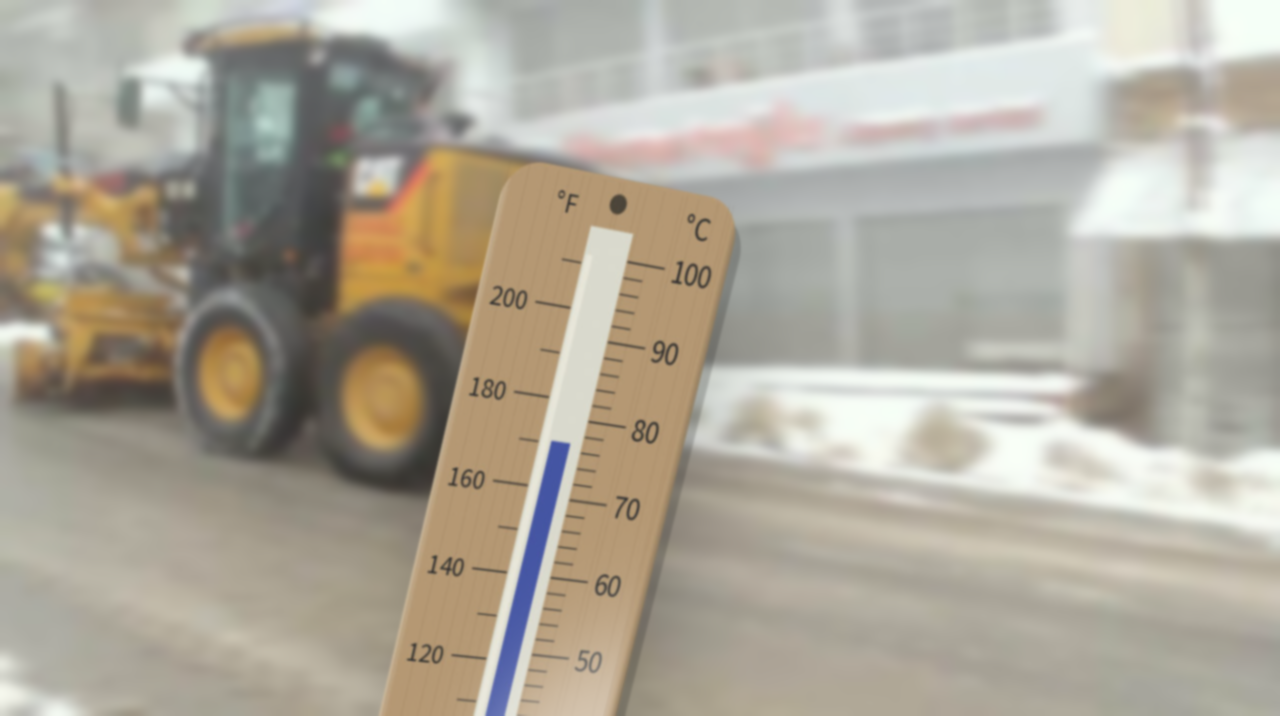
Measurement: 77 °C
